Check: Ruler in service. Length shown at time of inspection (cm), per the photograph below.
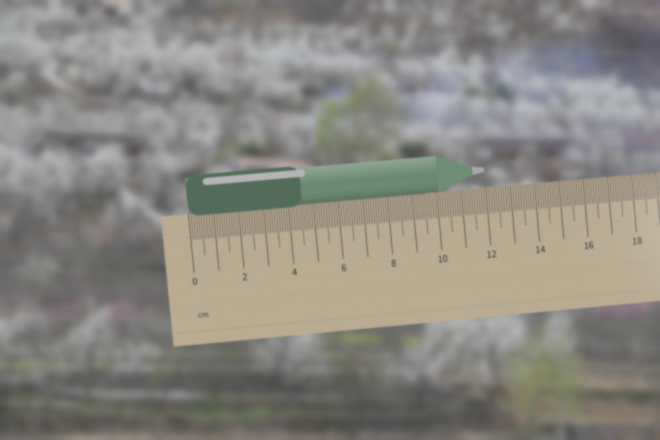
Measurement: 12 cm
